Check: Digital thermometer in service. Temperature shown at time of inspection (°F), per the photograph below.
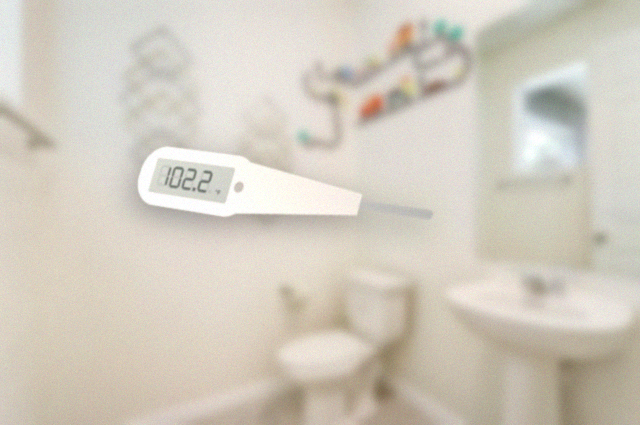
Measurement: 102.2 °F
